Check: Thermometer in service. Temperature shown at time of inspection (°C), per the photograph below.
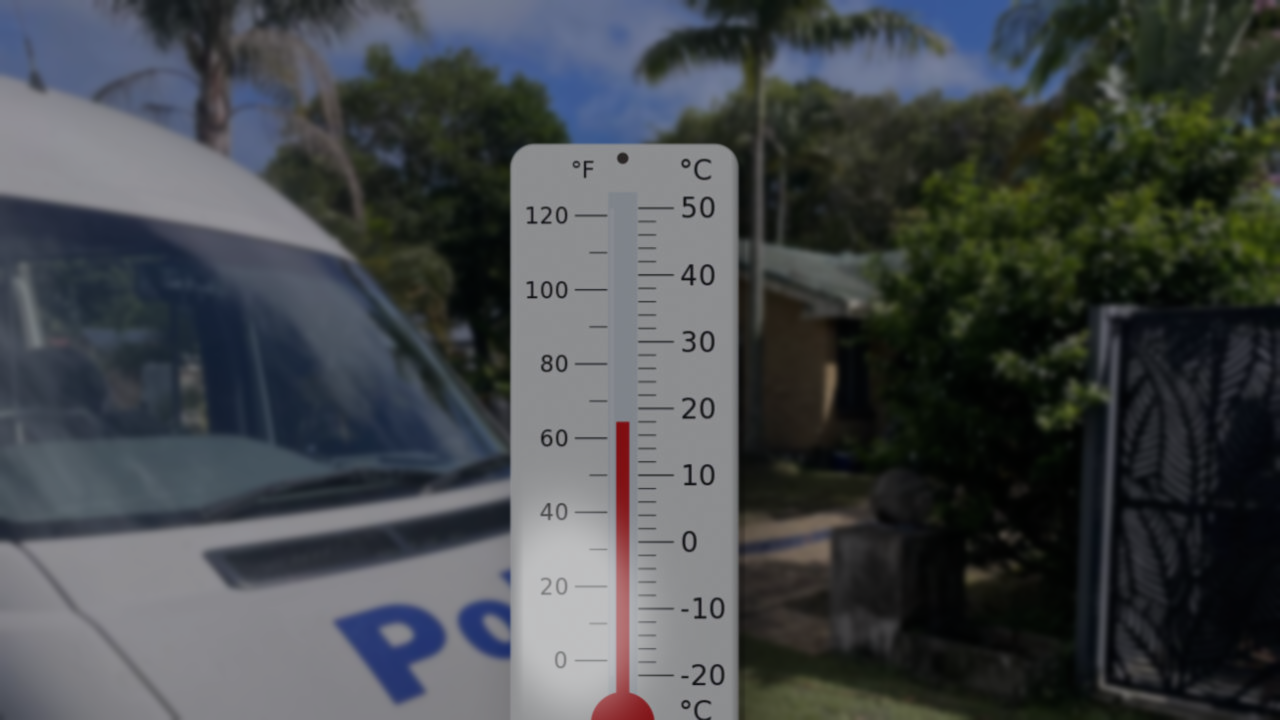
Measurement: 18 °C
